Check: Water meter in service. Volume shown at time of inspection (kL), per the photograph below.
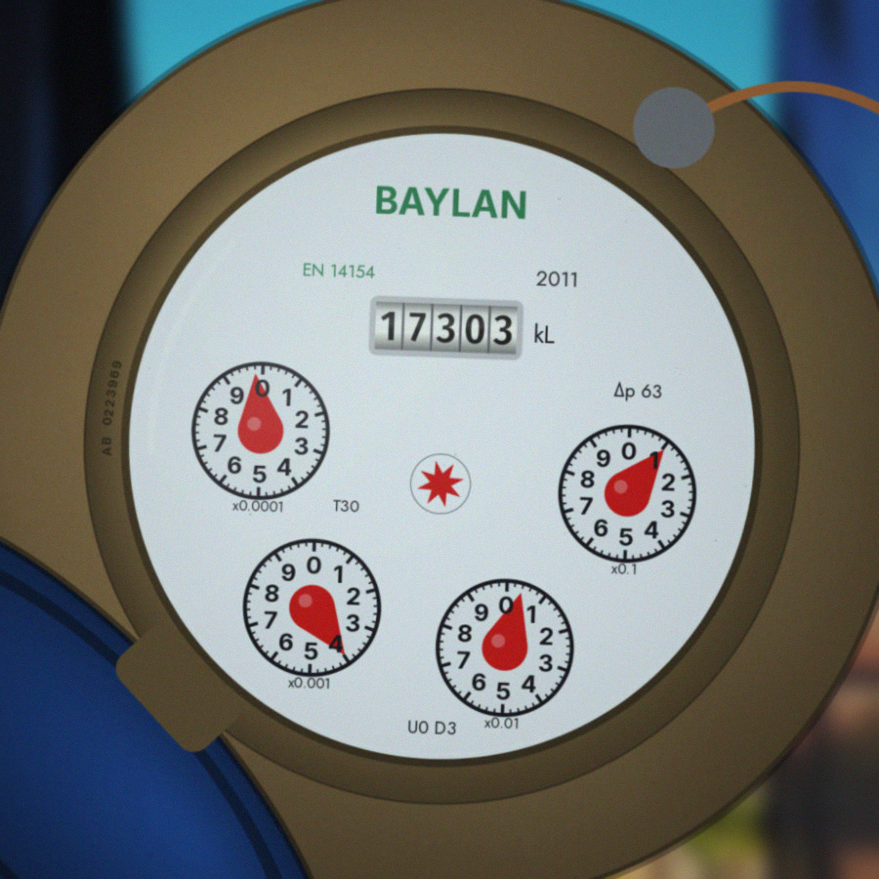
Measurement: 17303.1039 kL
